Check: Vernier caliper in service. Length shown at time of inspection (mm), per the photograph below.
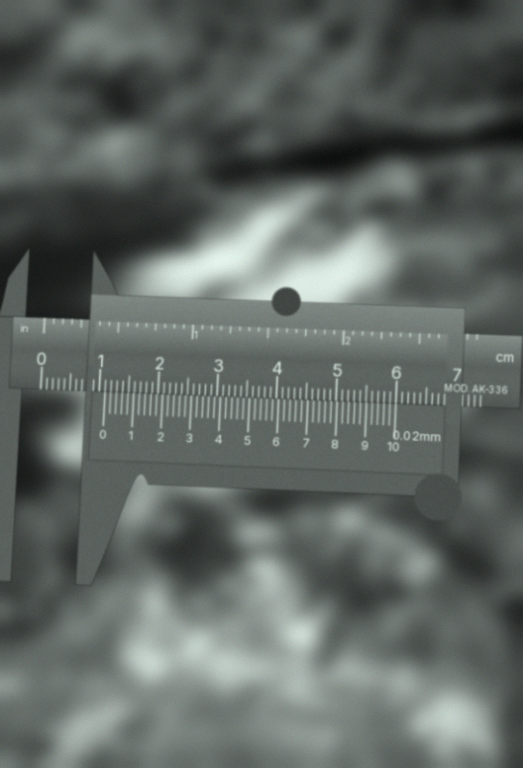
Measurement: 11.0 mm
